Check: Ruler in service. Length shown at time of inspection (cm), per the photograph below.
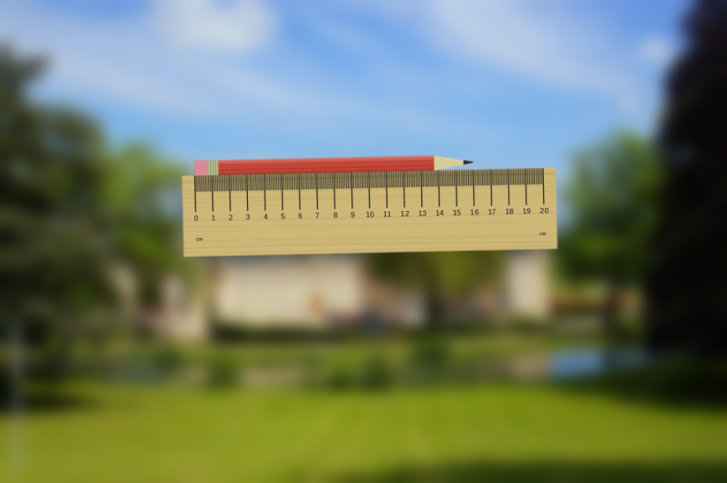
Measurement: 16 cm
